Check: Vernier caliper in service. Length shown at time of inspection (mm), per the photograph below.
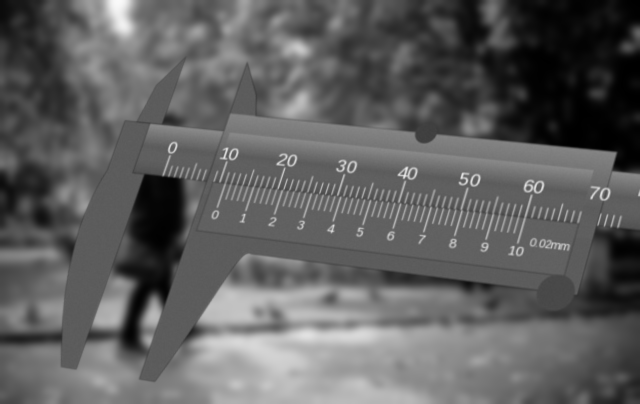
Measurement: 11.0 mm
